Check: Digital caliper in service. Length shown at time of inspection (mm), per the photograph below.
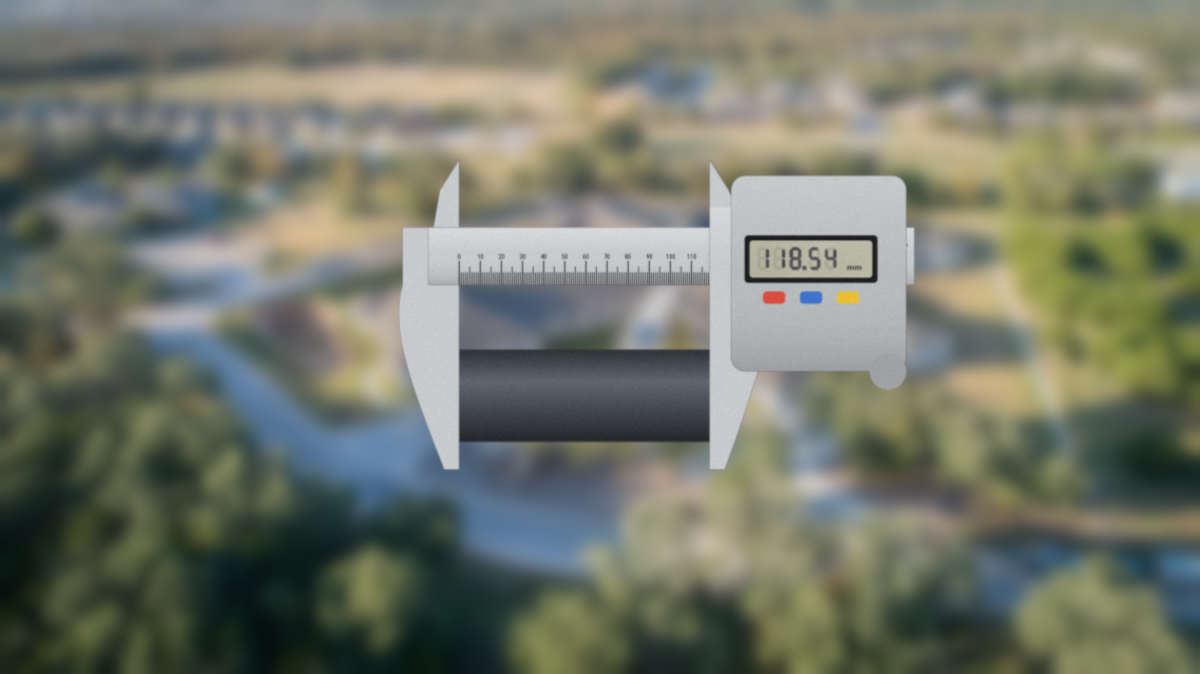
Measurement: 118.54 mm
